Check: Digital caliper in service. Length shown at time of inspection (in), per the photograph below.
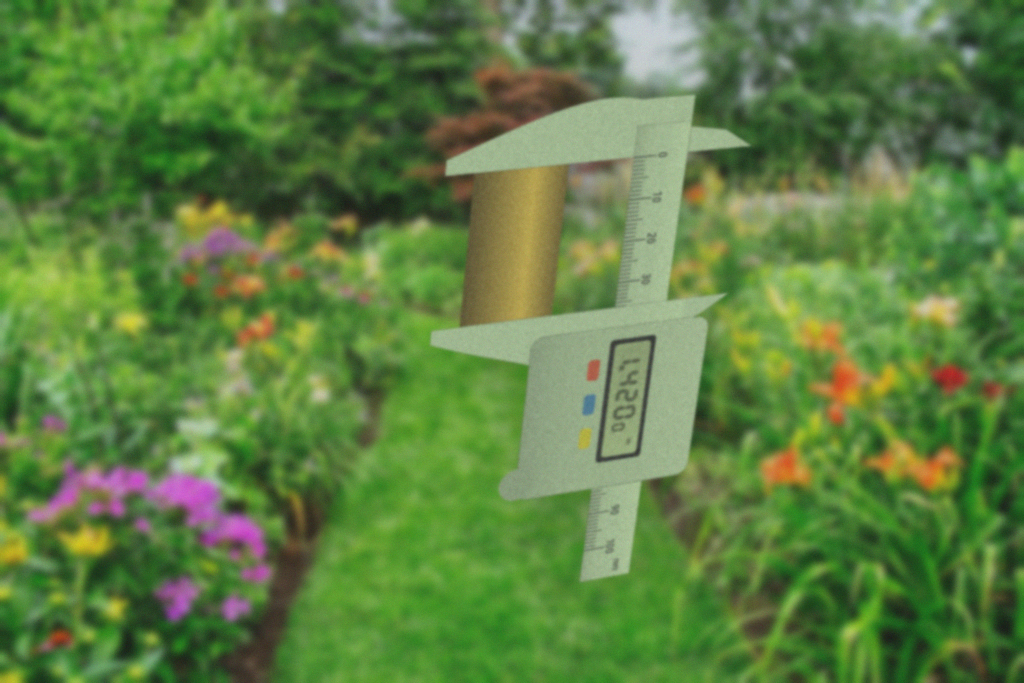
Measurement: 1.4200 in
